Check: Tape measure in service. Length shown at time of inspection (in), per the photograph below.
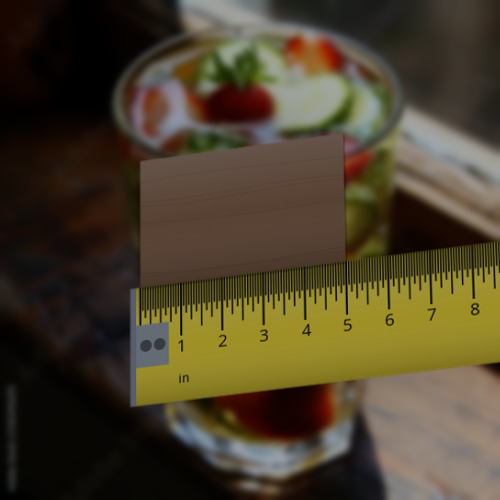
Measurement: 5 in
